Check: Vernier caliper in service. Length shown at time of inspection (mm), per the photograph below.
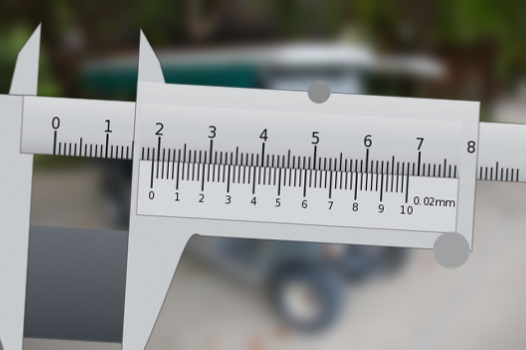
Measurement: 19.0 mm
